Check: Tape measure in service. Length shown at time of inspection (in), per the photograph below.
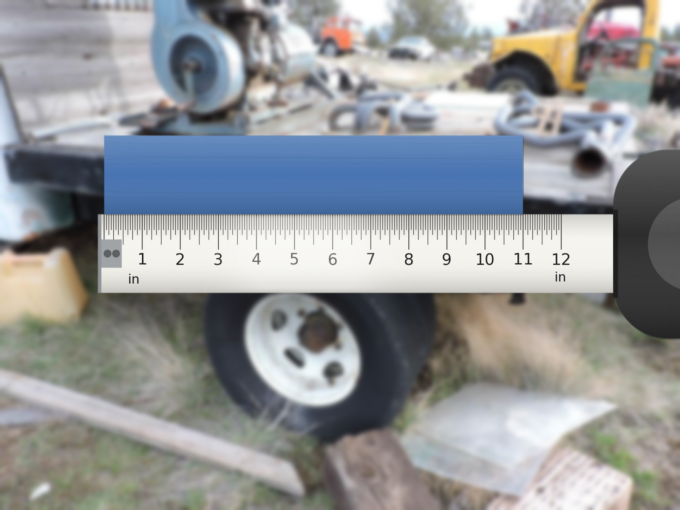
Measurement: 11 in
